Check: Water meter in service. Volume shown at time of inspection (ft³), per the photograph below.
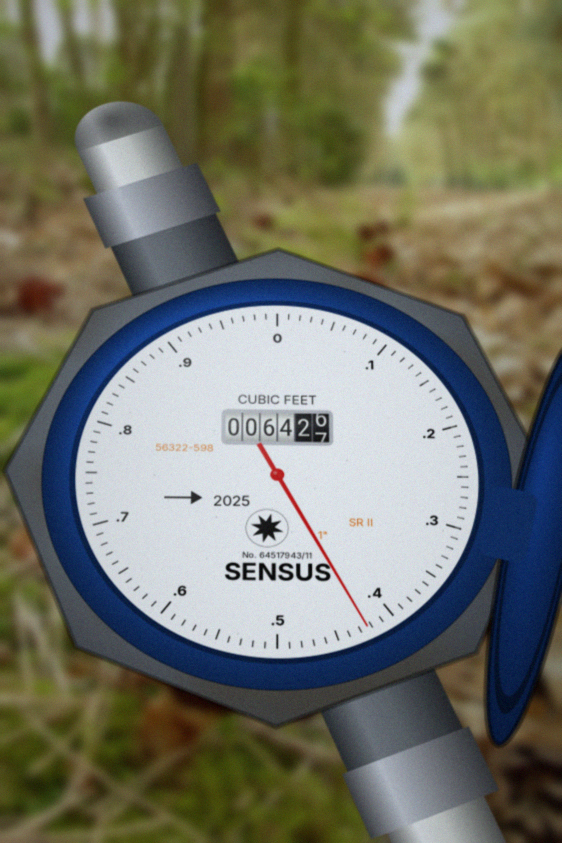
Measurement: 6426.42 ft³
